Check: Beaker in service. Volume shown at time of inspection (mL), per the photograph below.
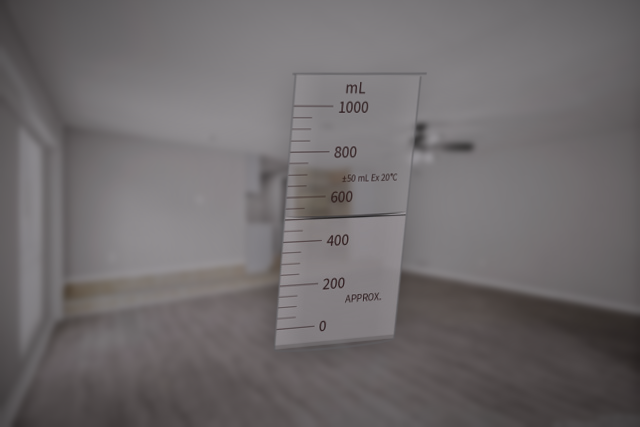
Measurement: 500 mL
